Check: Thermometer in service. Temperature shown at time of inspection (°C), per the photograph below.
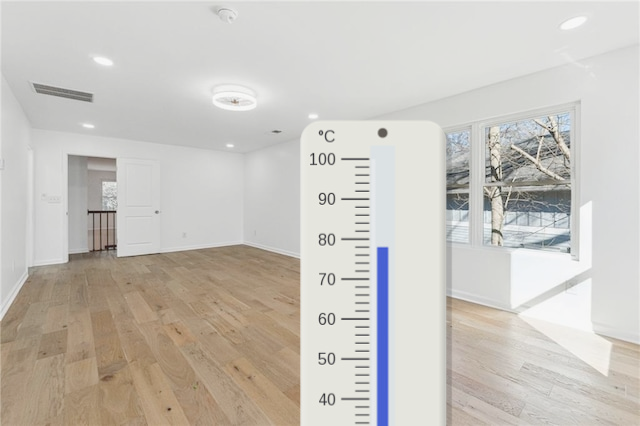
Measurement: 78 °C
